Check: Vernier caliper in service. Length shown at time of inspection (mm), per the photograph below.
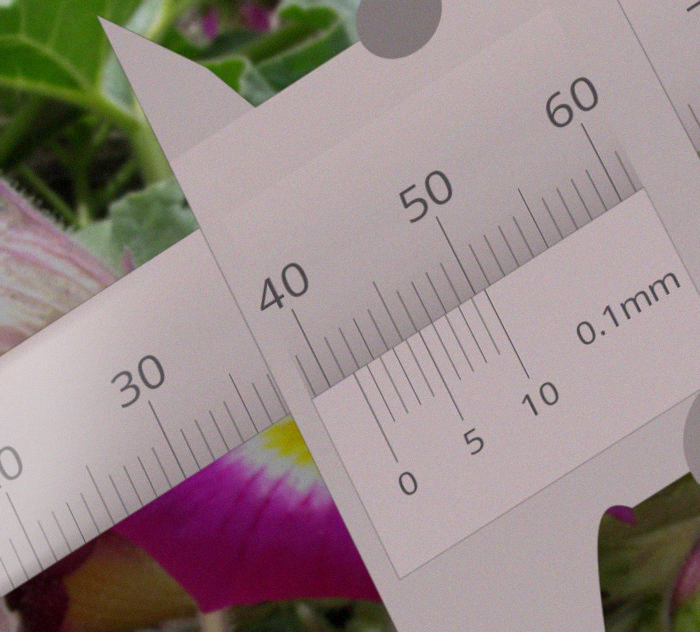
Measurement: 41.6 mm
